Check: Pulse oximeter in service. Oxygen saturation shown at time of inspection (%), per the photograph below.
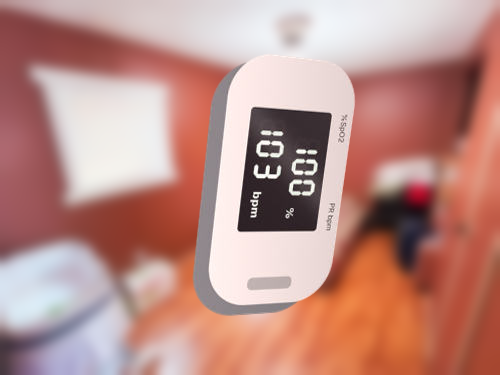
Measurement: 100 %
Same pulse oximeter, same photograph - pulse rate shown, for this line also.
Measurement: 103 bpm
